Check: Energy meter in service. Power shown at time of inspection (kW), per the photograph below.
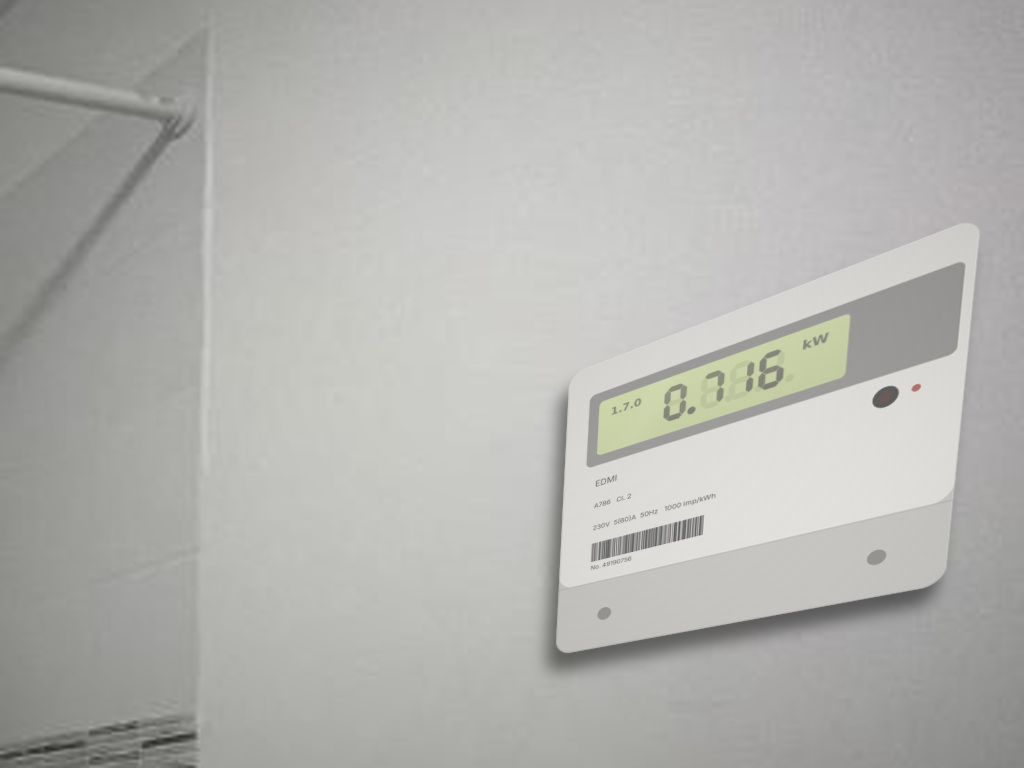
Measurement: 0.716 kW
